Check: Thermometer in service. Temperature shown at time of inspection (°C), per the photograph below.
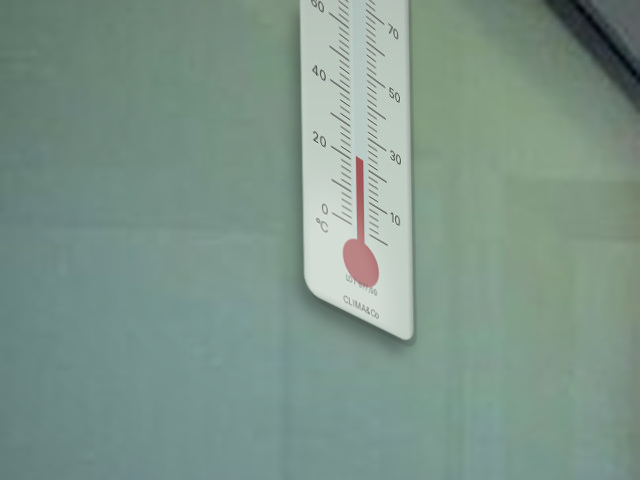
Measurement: 22 °C
